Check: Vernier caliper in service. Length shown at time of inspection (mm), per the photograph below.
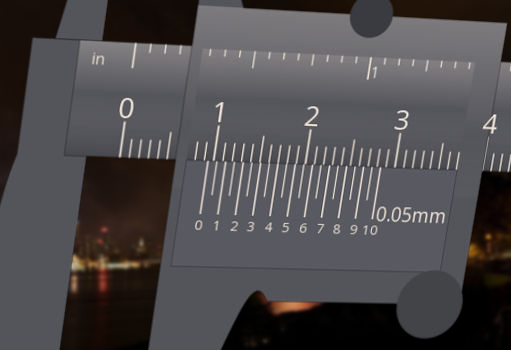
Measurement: 9.4 mm
